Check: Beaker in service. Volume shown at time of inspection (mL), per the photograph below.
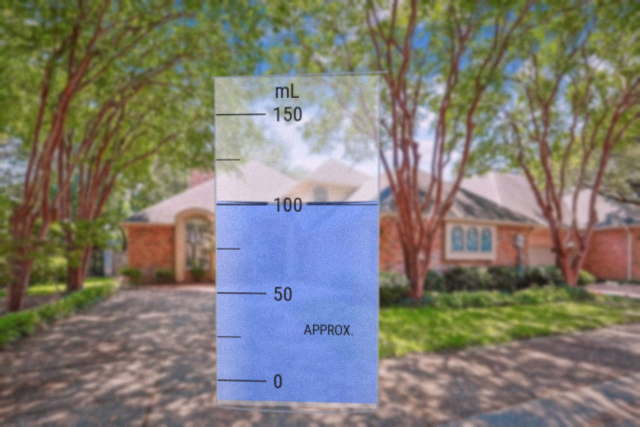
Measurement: 100 mL
